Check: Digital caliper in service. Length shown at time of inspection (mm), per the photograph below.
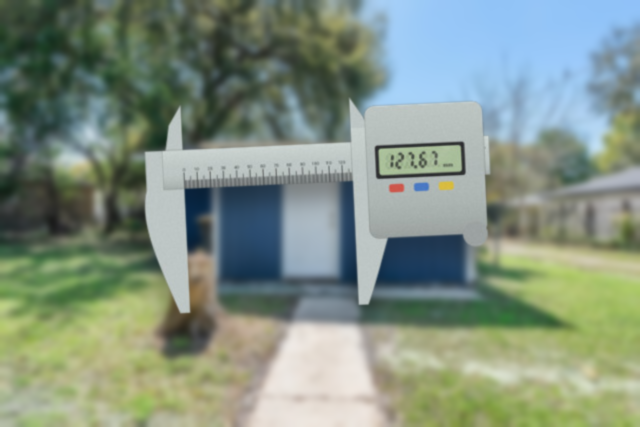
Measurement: 127.67 mm
